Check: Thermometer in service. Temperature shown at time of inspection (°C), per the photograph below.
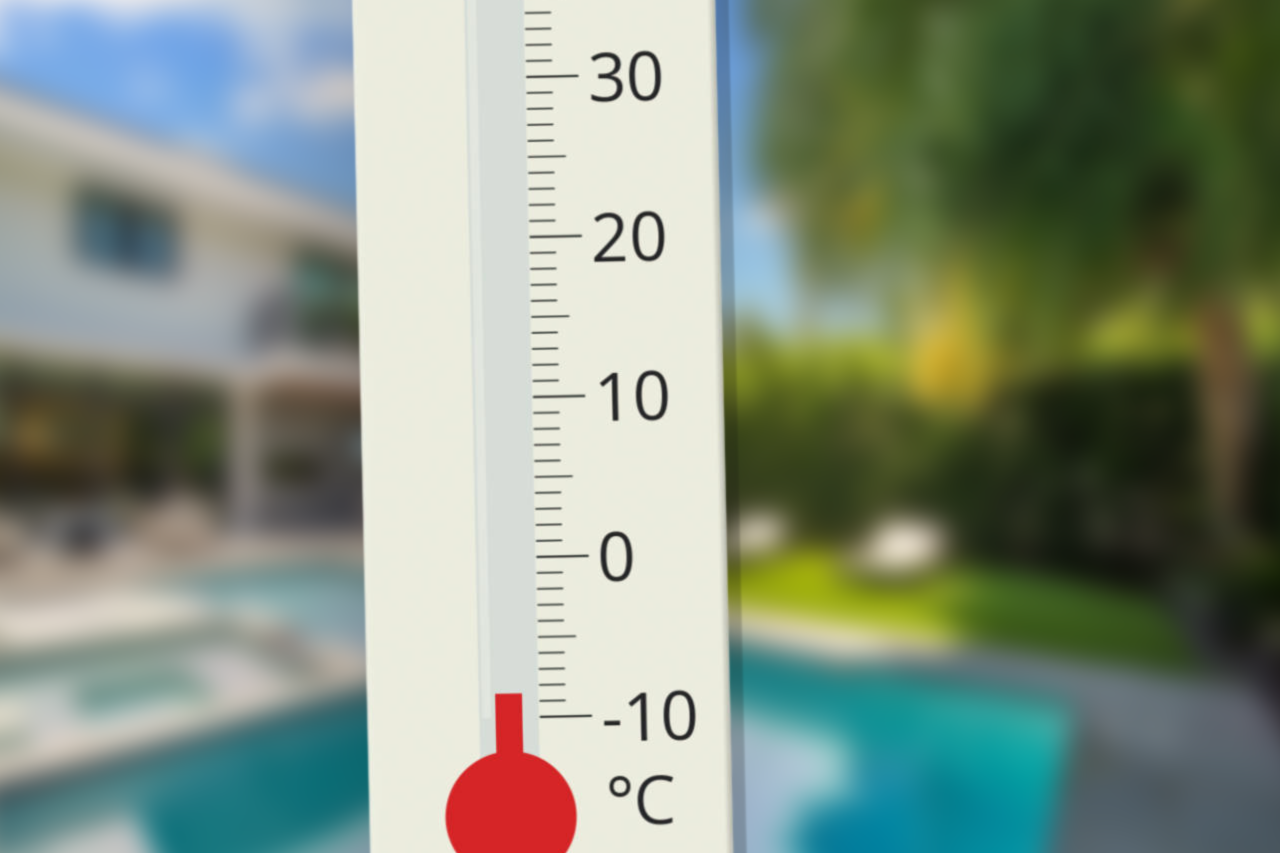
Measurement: -8.5 °C
